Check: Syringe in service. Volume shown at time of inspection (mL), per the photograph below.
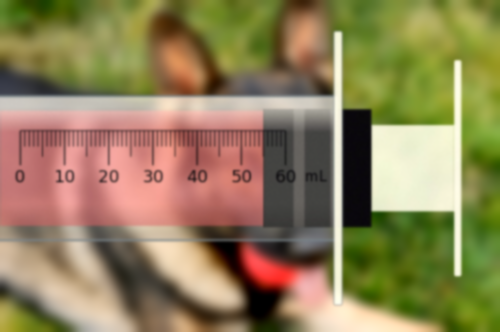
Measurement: 55 mL
